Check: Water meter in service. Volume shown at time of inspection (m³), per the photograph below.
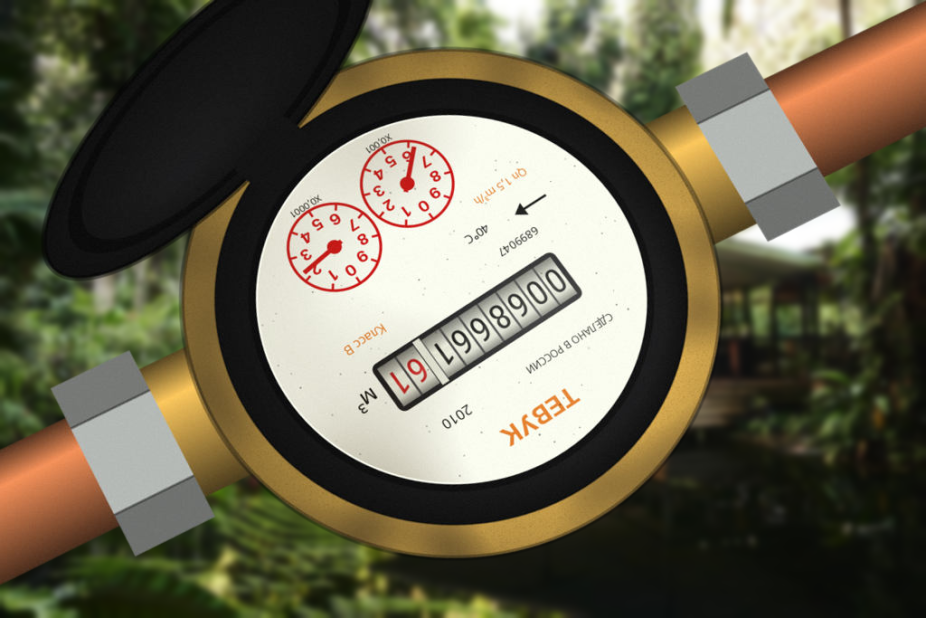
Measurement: 68661.6162 m³
